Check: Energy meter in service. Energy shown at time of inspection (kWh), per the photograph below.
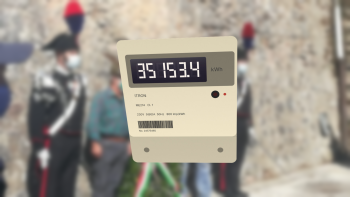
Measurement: 35153.4 kWh
